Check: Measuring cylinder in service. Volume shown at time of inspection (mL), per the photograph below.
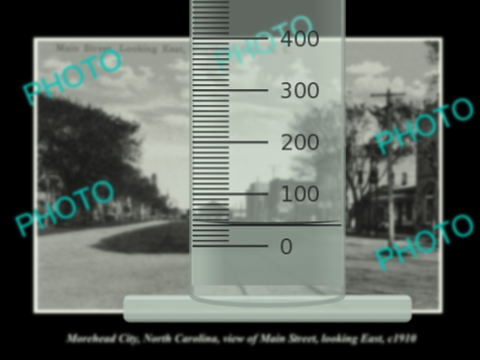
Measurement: 40 mL
